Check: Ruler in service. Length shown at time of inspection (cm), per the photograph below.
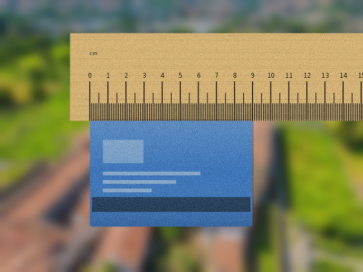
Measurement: 9 cm
